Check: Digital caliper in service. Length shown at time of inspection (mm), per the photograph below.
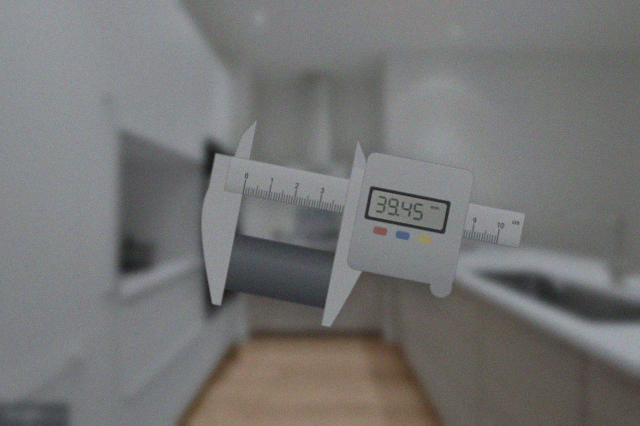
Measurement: 39.45 mm
